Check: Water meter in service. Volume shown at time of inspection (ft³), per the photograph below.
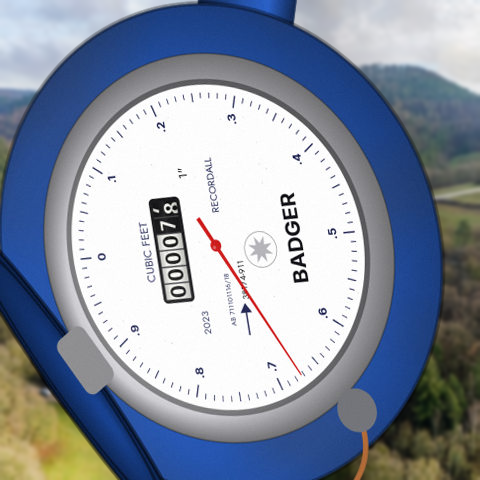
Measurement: 77.67 ft³
